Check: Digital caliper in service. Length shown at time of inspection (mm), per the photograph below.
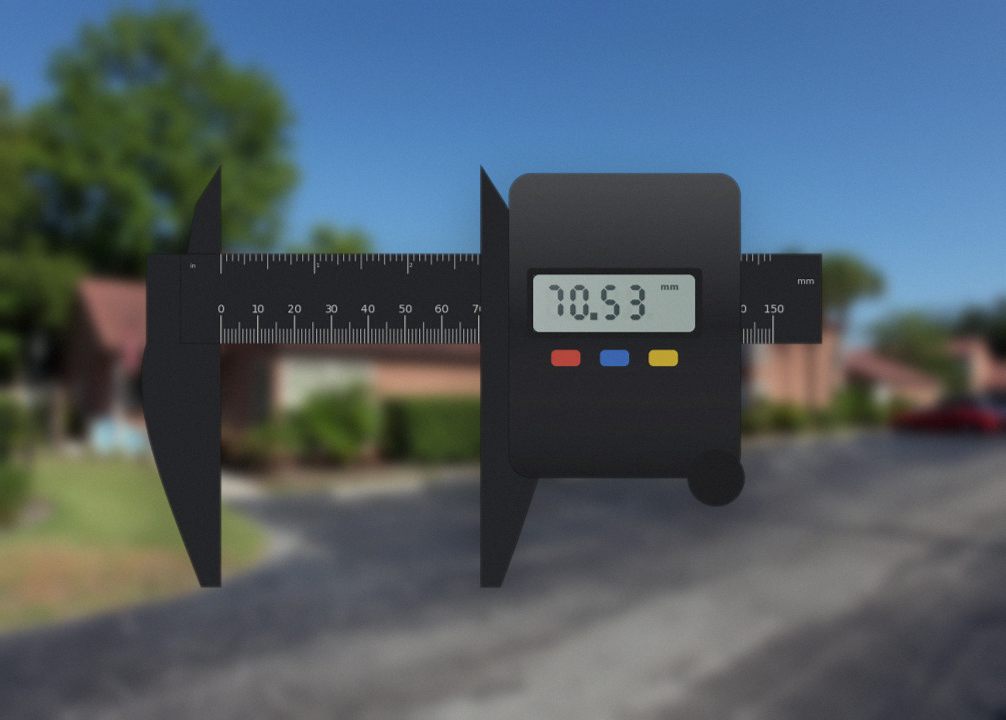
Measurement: 70.53 mm
